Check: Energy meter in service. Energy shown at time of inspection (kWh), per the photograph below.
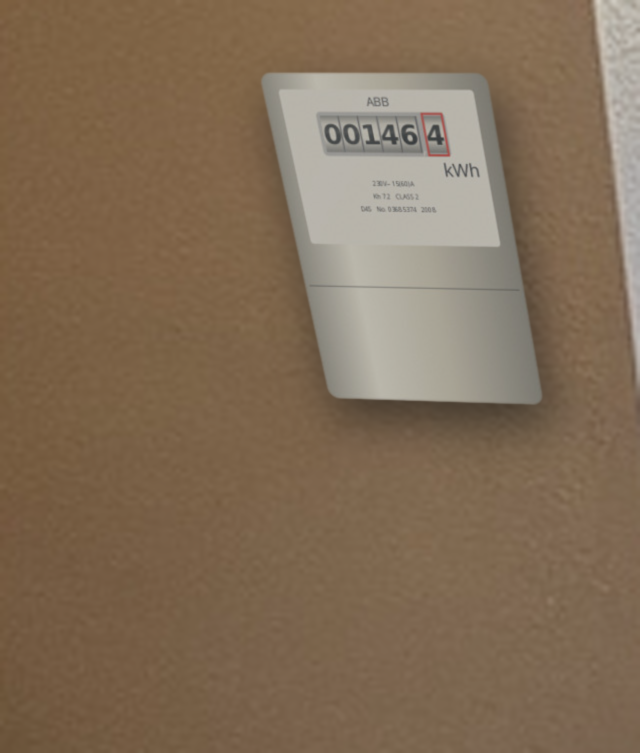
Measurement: 146.4 kWh
